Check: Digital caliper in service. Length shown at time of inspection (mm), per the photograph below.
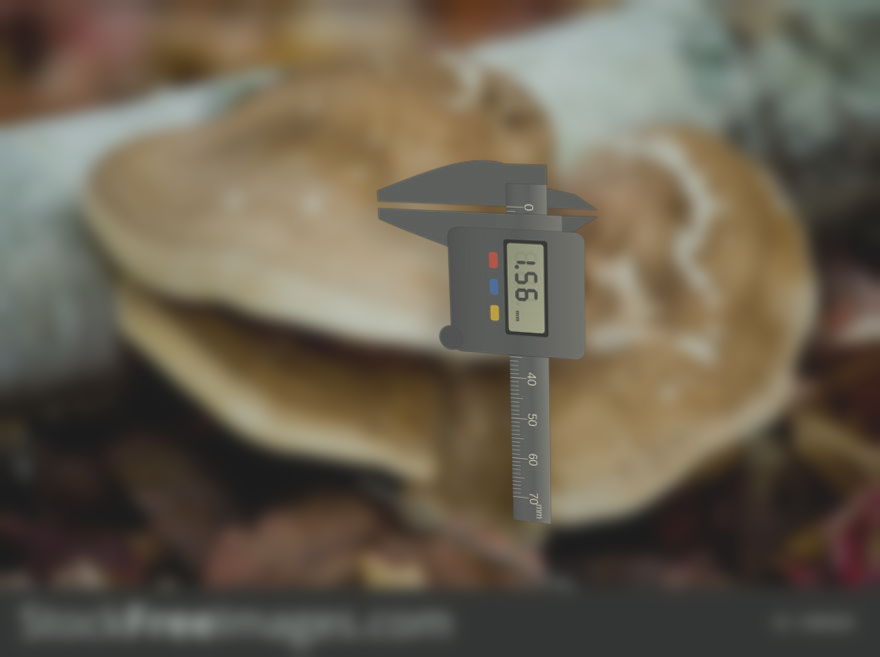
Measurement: 1.56 mm
